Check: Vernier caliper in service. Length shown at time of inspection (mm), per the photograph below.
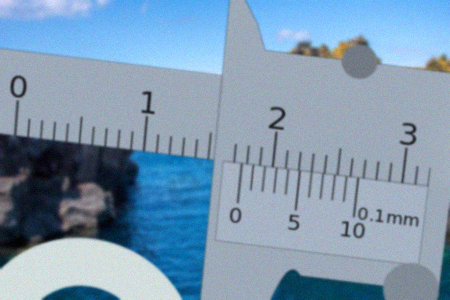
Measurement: 17.6 mm
